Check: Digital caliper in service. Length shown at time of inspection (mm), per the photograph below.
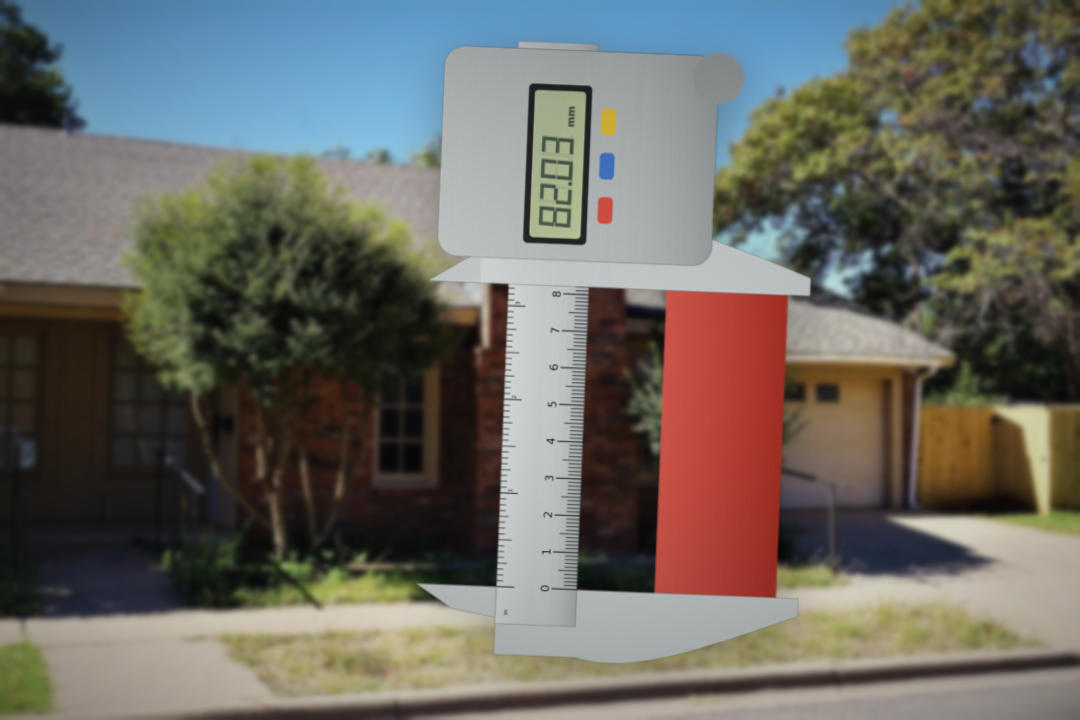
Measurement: 82.03 mm
